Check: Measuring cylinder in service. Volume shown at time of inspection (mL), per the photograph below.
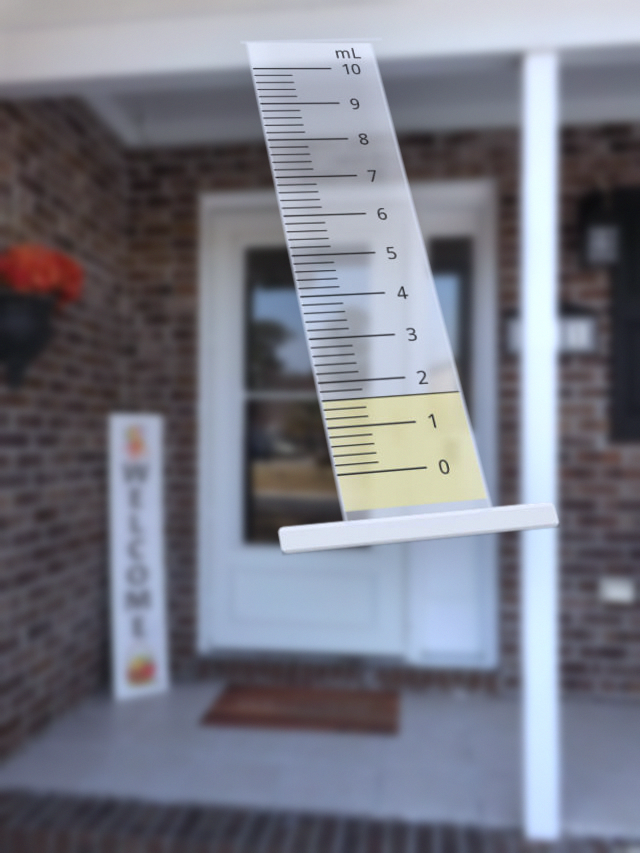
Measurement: 1.6 mL
